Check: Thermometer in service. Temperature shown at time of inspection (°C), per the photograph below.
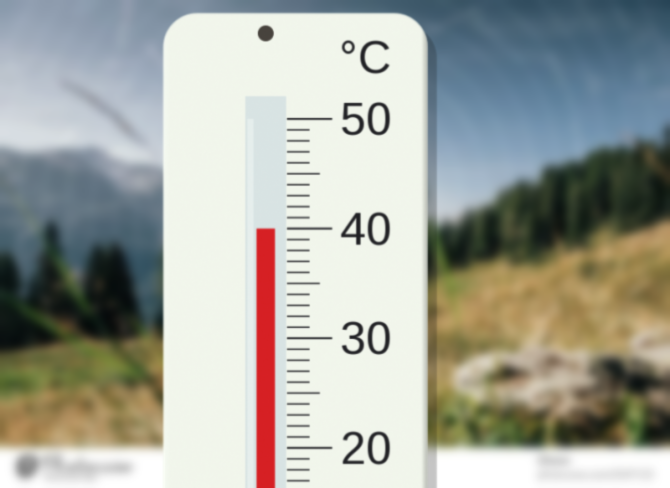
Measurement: 40 °C
